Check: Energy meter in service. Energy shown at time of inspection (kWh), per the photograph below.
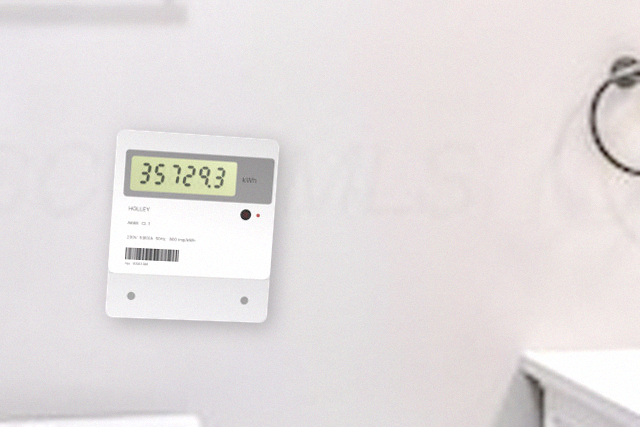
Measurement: 35729.3 kWh
